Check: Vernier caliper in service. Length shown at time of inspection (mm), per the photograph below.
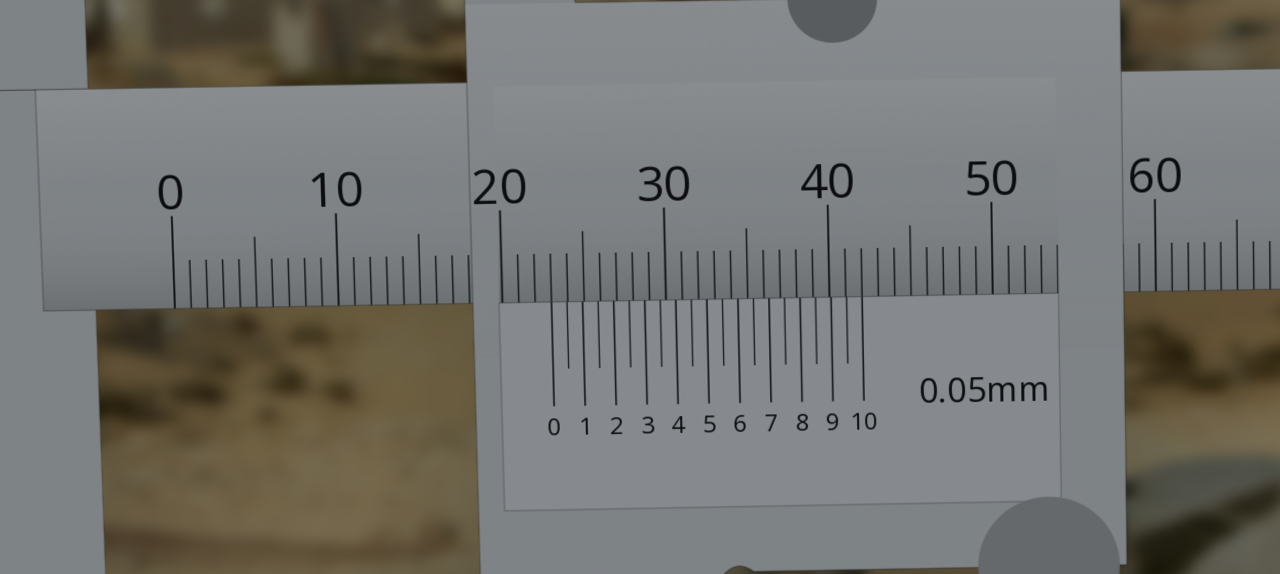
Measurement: 23.0 mm
